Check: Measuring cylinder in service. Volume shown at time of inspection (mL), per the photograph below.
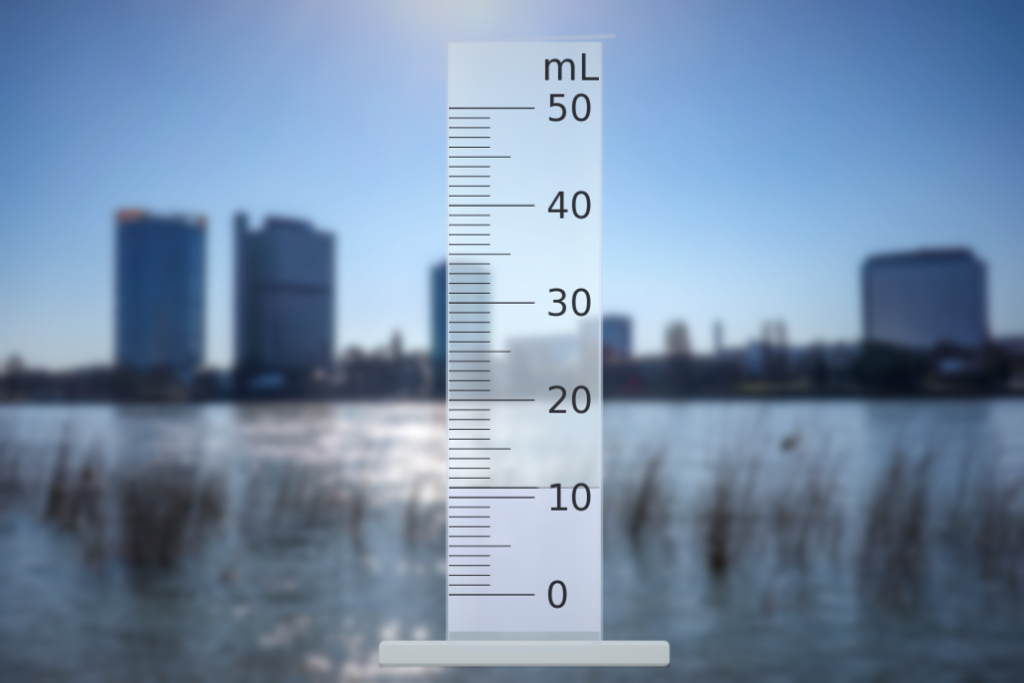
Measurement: 11 mL
